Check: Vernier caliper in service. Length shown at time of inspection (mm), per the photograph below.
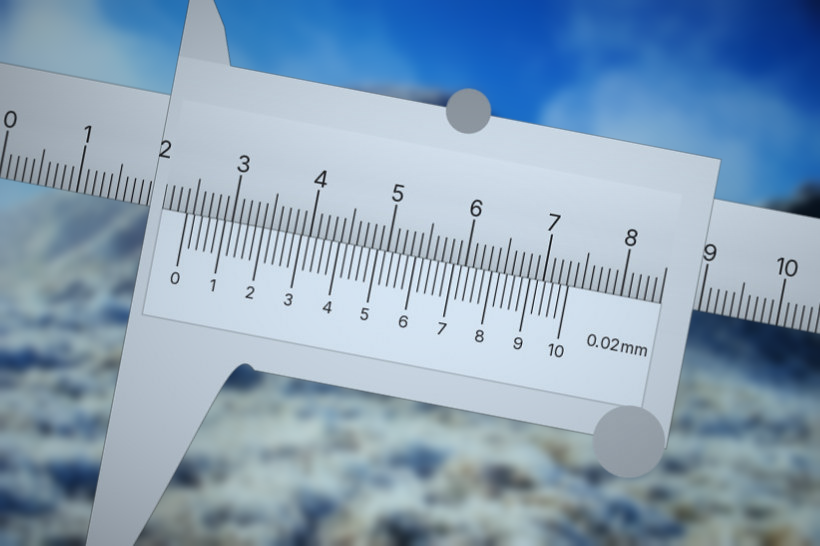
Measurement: 24.2 mm
